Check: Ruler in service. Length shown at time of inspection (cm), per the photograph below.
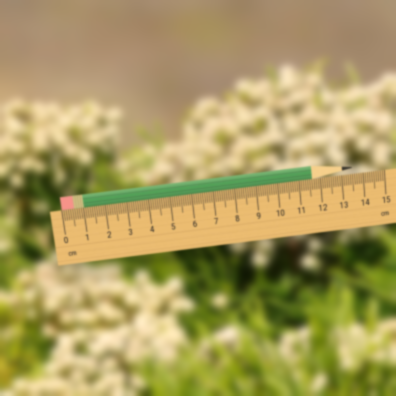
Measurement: 13.5 cm
